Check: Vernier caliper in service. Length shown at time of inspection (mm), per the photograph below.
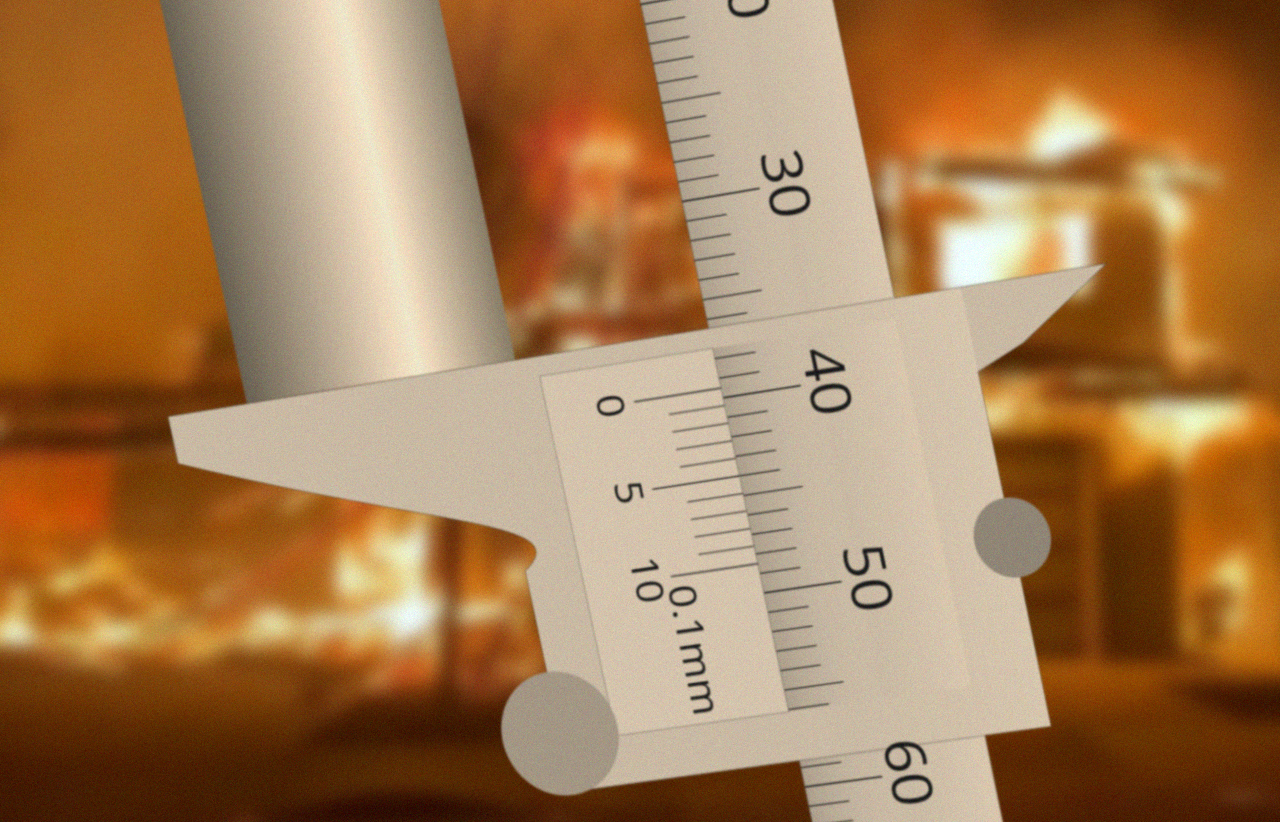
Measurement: 39.5 mm
